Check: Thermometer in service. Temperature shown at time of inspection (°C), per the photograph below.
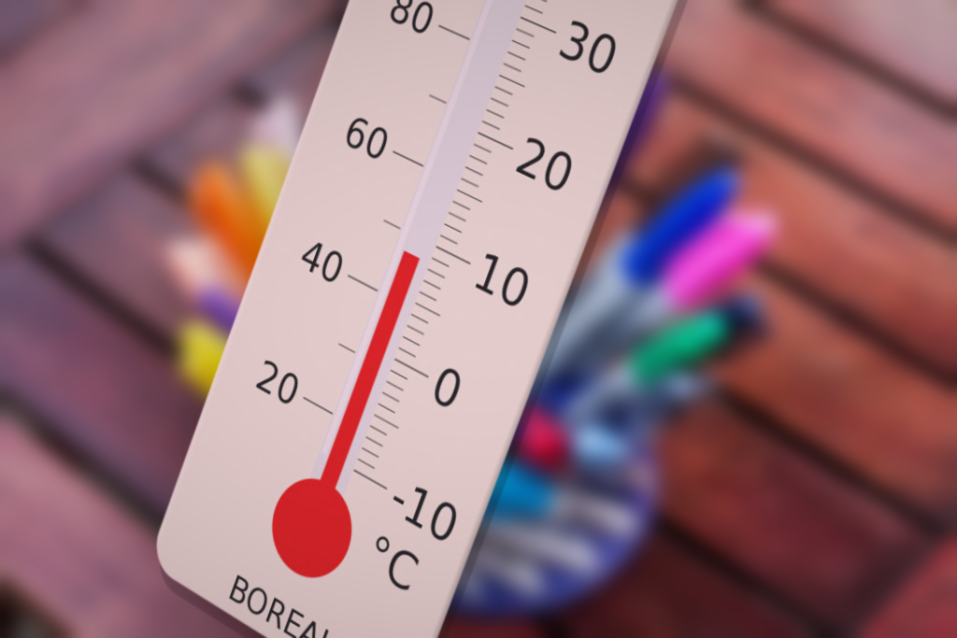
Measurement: 8.5 °C
